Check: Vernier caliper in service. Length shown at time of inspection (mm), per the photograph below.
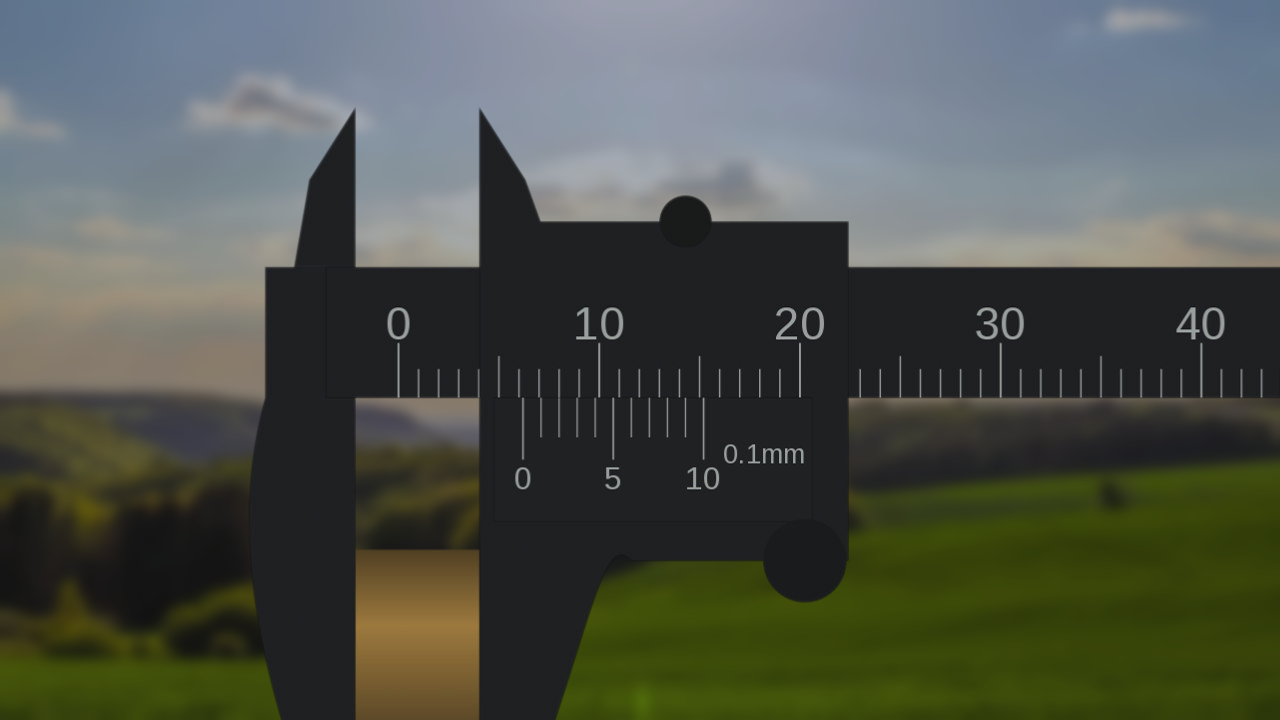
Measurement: 6.2 mm
